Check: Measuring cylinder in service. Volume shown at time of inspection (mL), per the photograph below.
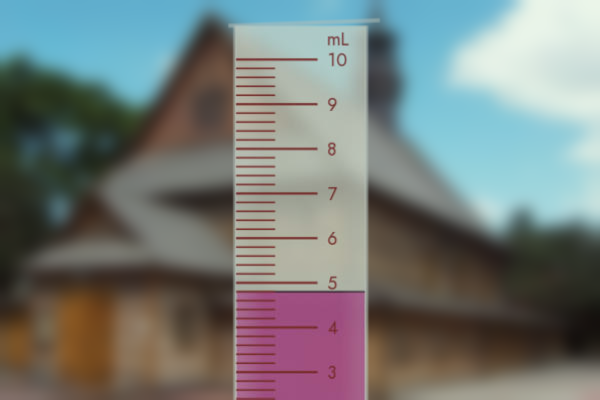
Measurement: 4.8 mL
